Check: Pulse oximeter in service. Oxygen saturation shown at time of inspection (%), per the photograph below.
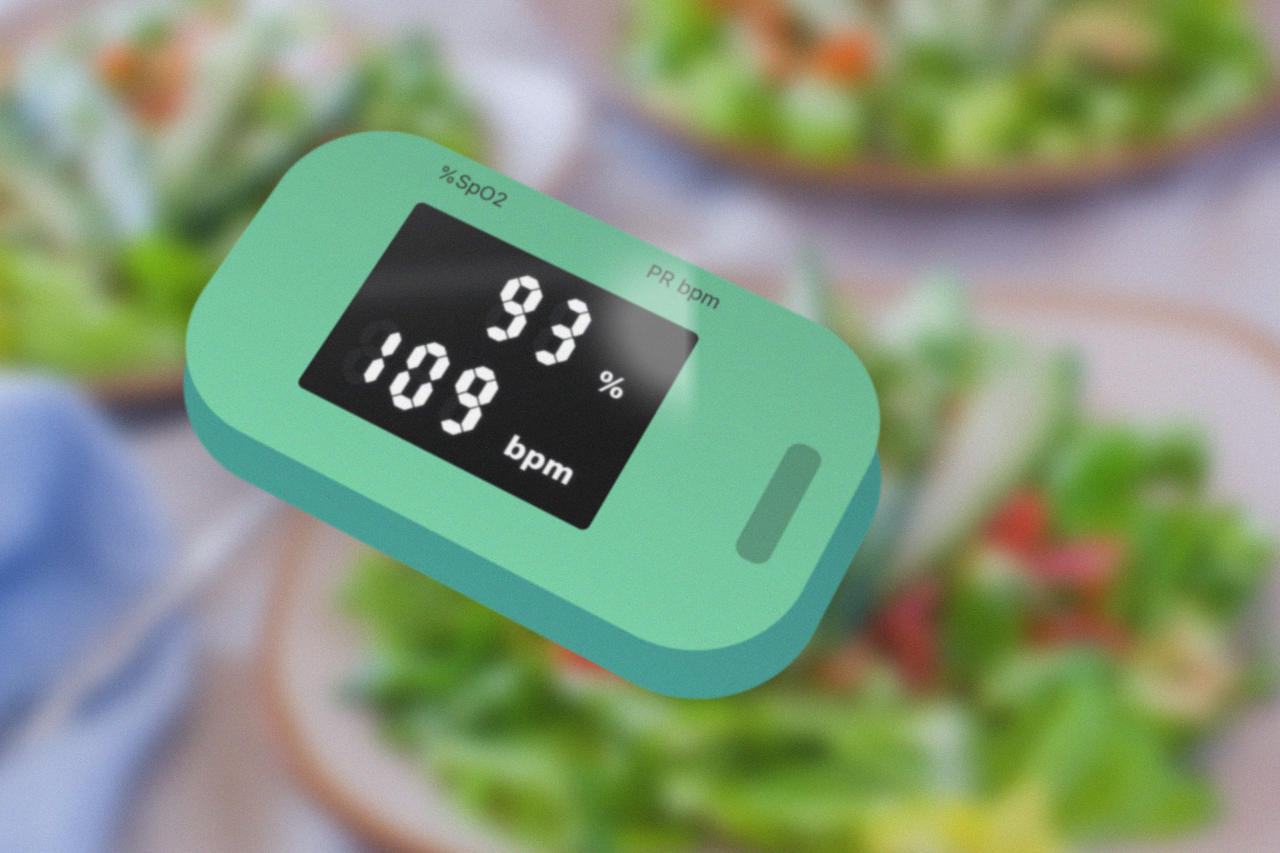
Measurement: 93 %
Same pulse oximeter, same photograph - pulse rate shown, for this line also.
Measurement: 109 bpm
